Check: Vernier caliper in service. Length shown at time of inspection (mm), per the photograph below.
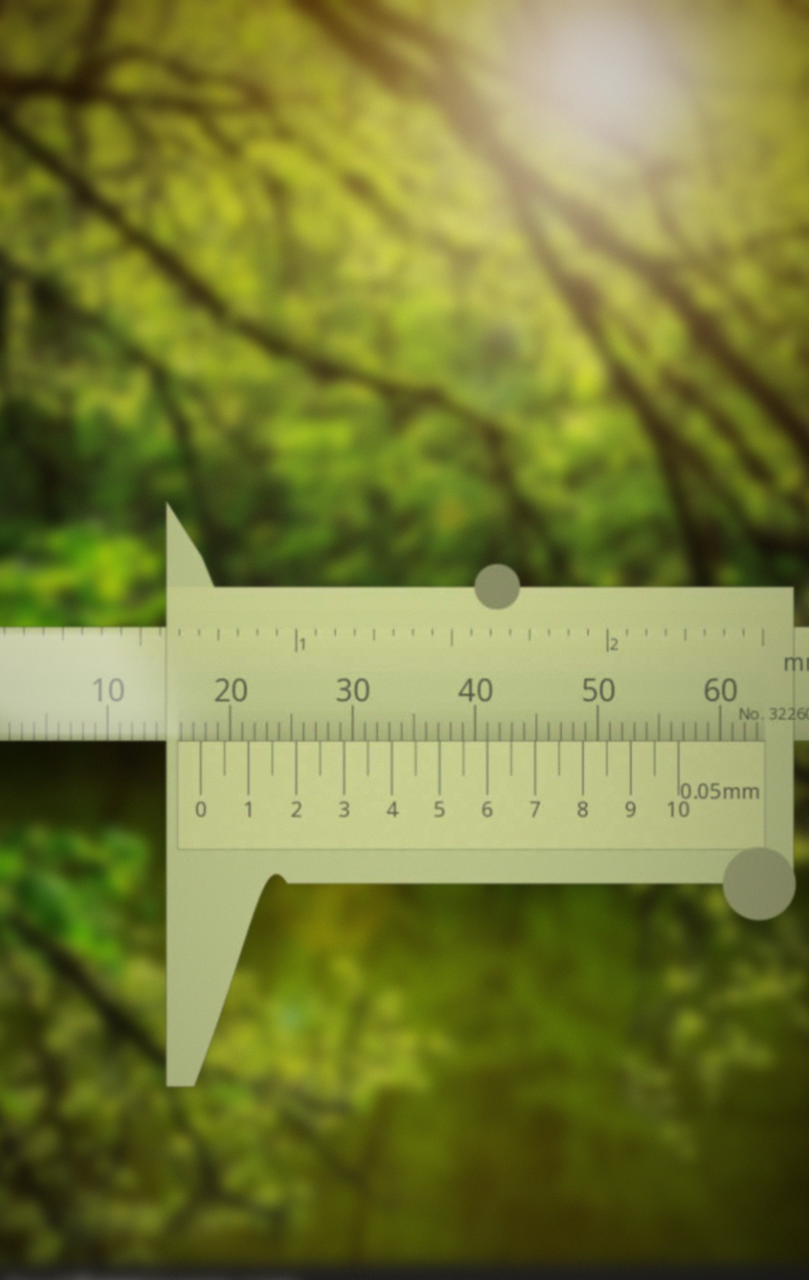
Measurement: 17.6 mm
